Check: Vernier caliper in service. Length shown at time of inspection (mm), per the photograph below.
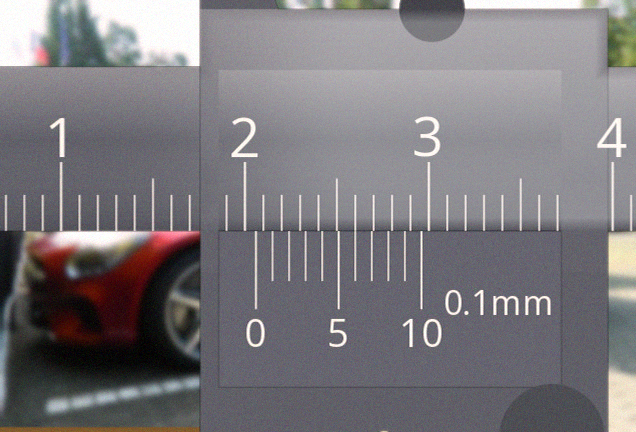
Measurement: 20.6 mm
